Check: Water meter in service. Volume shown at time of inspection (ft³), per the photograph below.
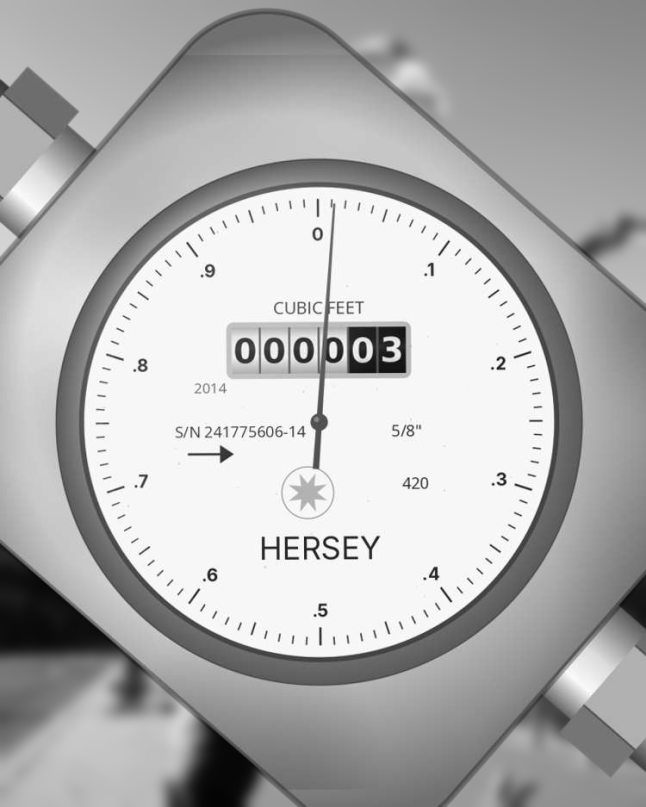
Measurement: 3.01 ft³
